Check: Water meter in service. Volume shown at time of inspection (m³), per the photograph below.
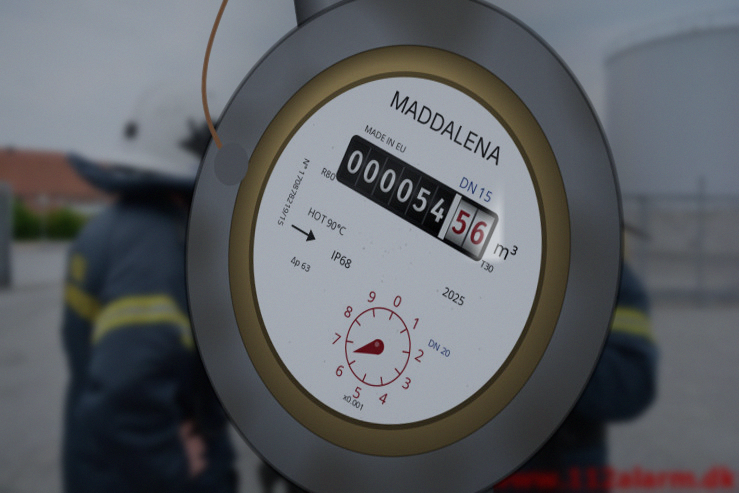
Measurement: 54.566 m³
